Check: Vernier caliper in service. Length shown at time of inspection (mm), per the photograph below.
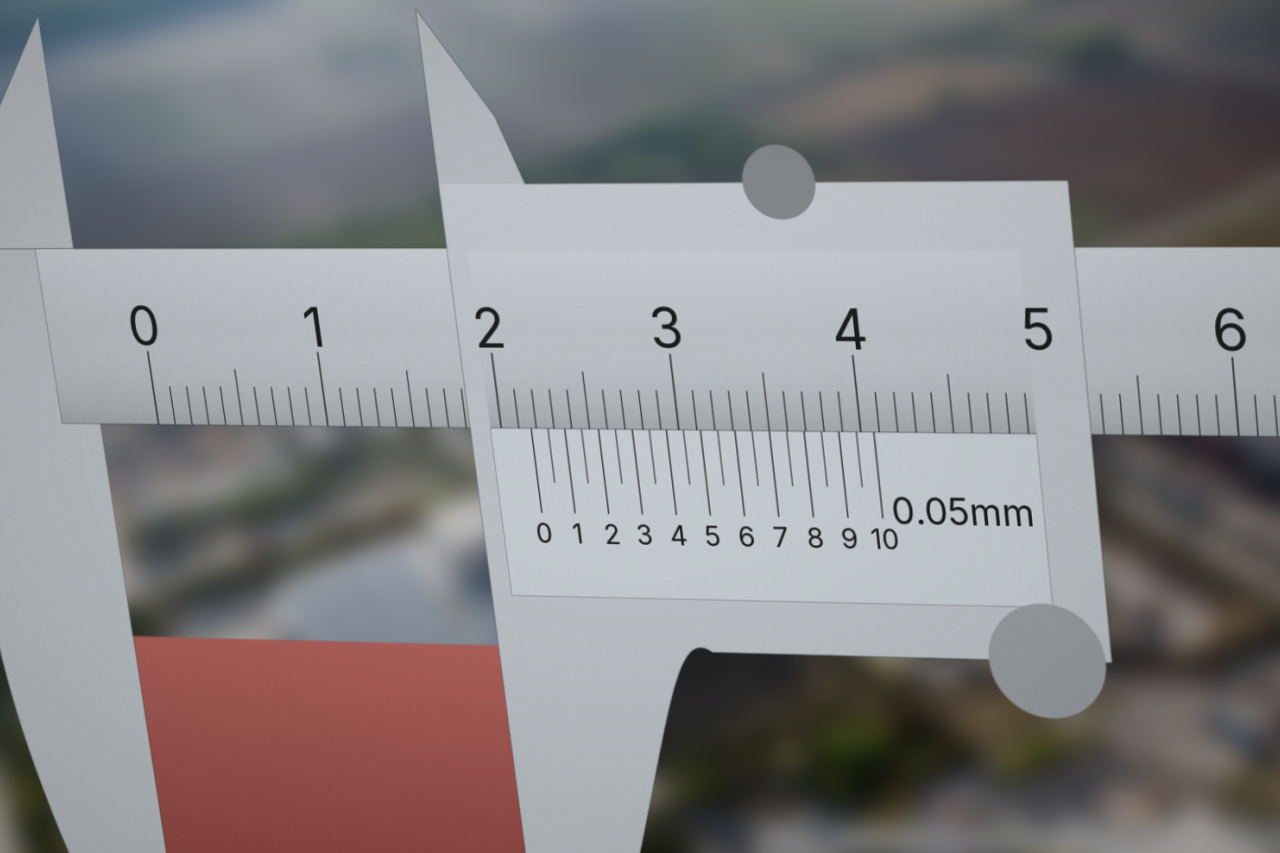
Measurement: 21.7 mm
